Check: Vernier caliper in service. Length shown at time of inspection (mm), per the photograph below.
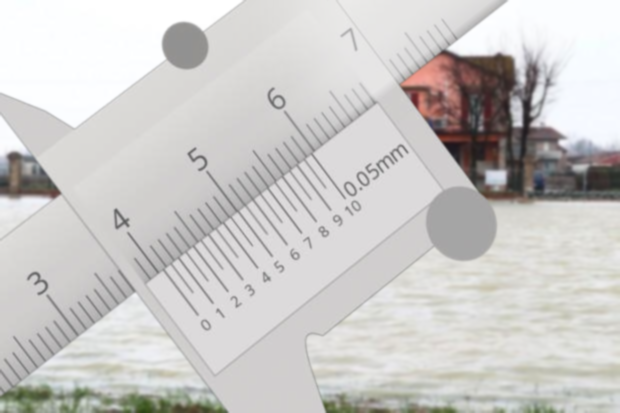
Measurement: 40.6 mm
